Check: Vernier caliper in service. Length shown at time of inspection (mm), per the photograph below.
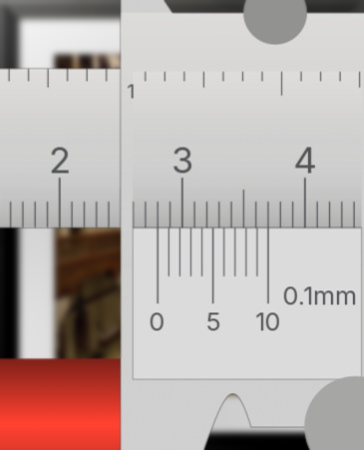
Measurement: 28.0 mm
